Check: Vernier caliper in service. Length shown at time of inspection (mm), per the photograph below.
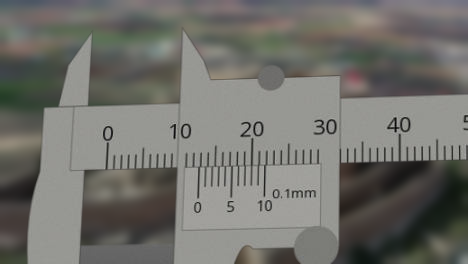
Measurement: 12.8 mm
